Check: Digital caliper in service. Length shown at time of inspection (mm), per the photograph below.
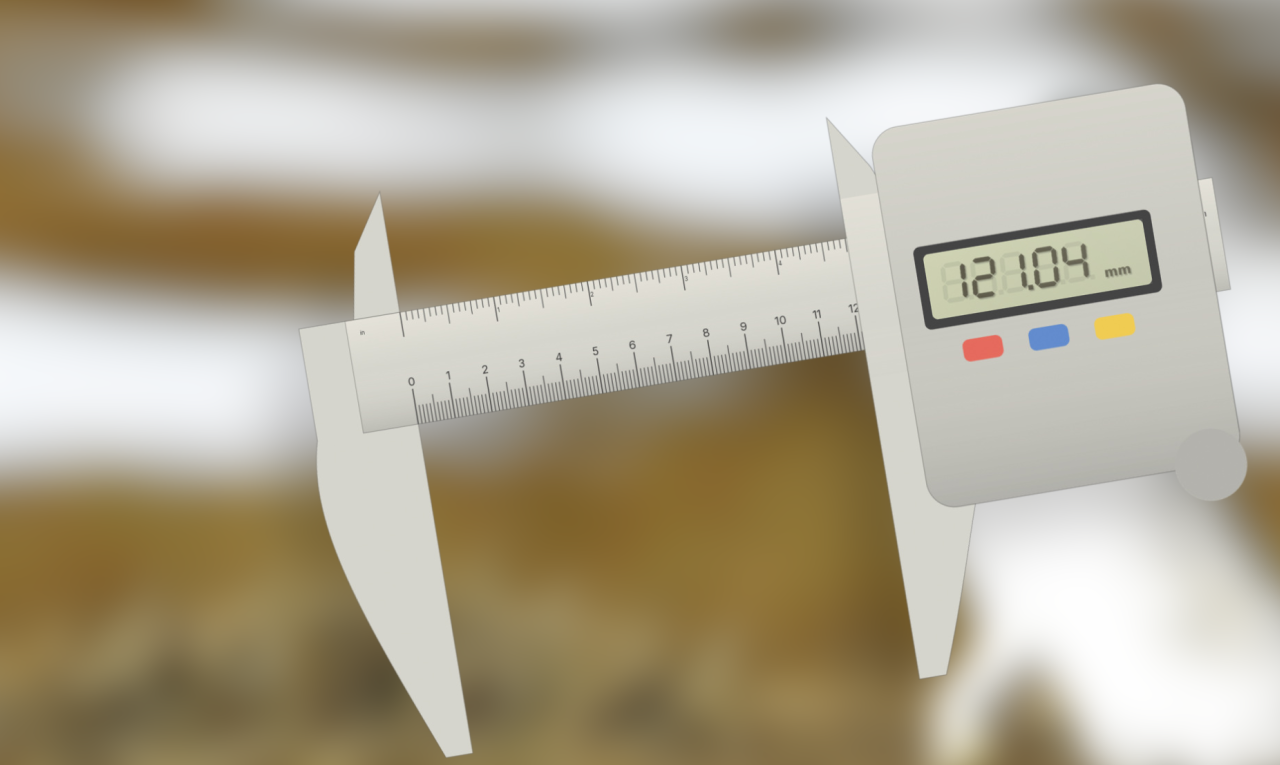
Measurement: 121.04 mm
